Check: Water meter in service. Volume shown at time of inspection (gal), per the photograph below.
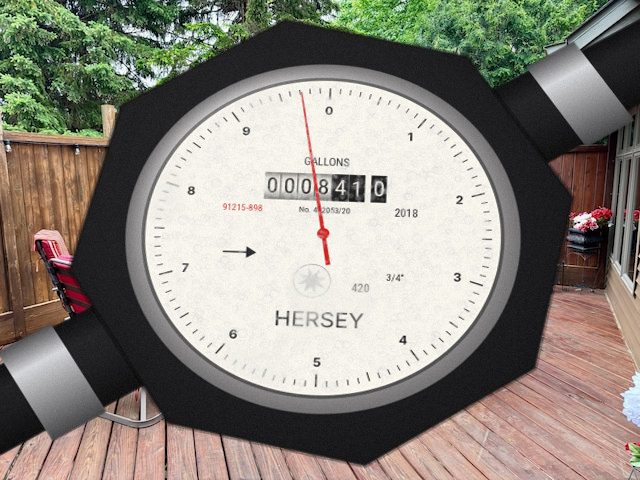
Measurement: 8409.7 gal
